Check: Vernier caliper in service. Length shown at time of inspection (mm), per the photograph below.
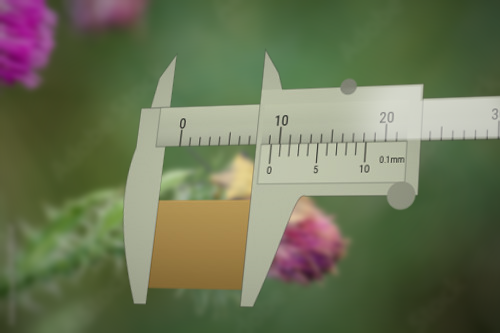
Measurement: 9.2 mm
